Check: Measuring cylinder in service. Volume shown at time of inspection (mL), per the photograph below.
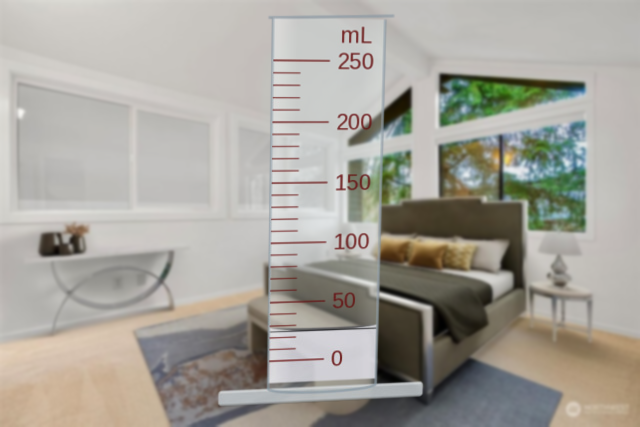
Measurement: 25 mL
